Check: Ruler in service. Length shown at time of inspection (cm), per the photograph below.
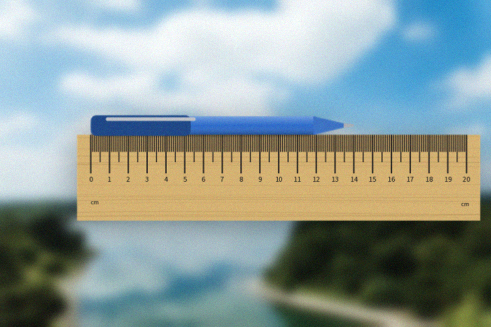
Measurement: 14 cm
